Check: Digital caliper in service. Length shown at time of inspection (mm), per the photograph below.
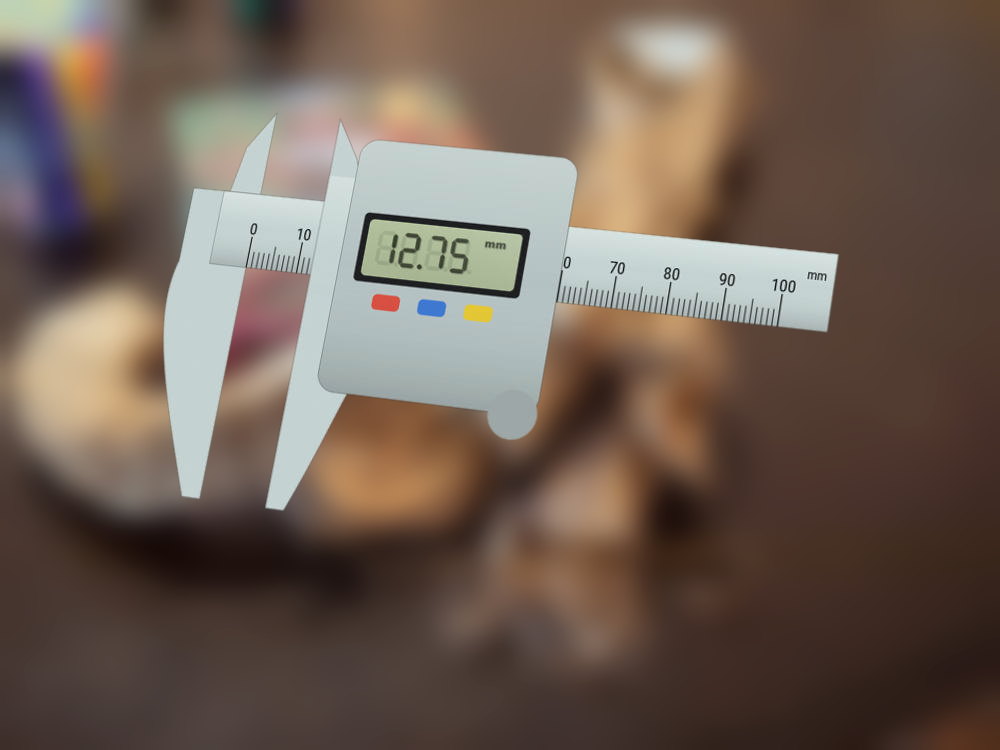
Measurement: 12.75 mm
